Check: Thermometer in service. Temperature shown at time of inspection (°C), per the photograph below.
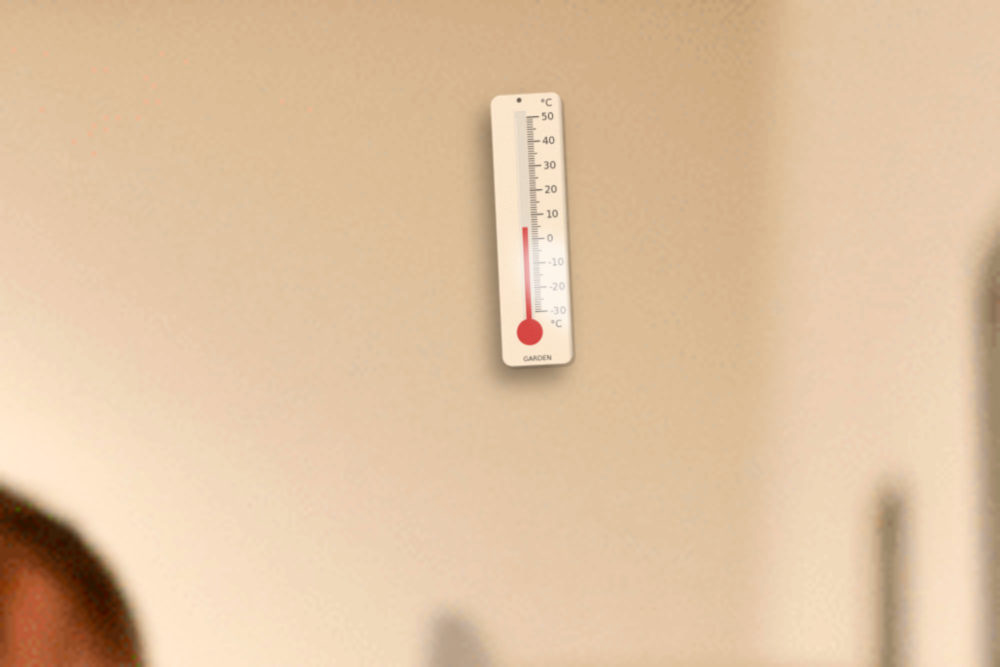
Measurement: 5 °C
